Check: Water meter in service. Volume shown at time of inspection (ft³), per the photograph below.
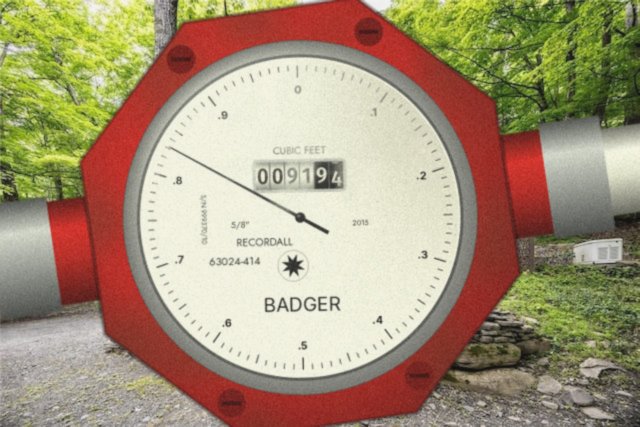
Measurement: 9193.83 ft³
